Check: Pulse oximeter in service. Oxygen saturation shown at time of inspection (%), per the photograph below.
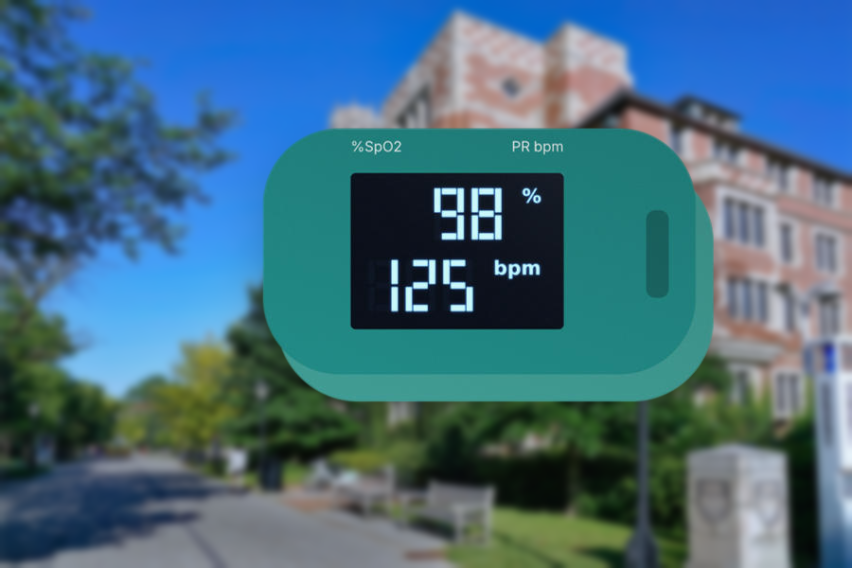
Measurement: 98 %
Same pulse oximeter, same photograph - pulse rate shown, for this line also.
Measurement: 125 bpm
